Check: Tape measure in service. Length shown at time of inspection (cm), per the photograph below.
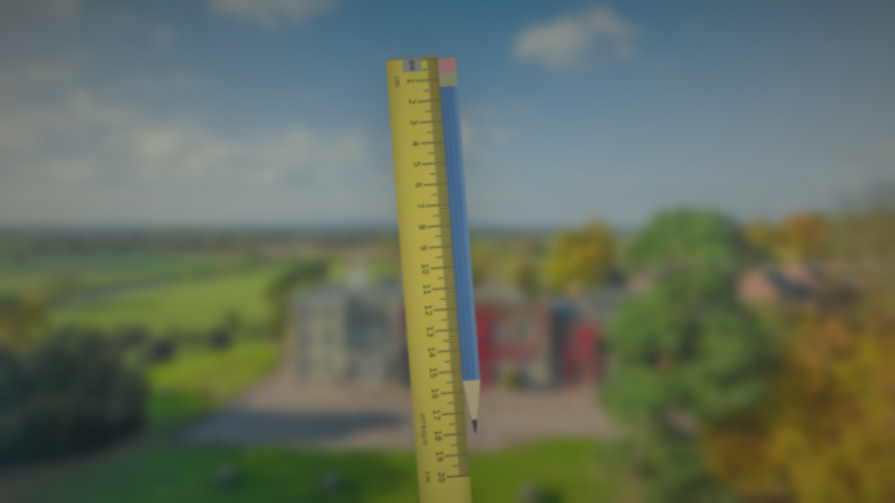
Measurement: 18 cm
